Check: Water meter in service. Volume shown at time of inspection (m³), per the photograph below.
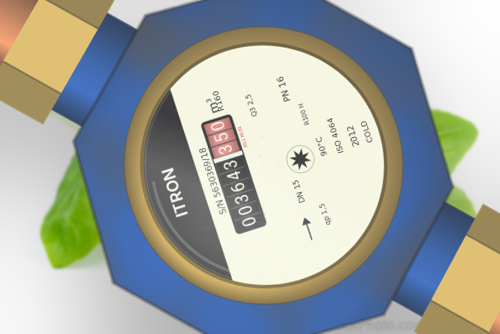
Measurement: 3643.350 m³
